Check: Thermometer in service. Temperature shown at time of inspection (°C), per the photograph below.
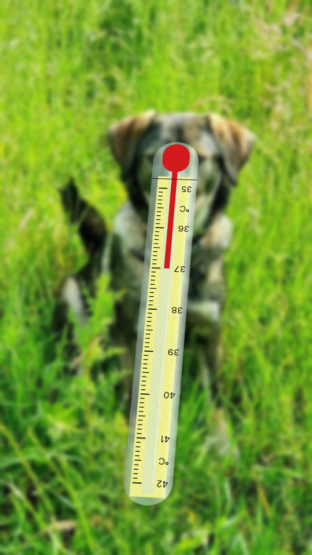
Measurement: 37 °C
